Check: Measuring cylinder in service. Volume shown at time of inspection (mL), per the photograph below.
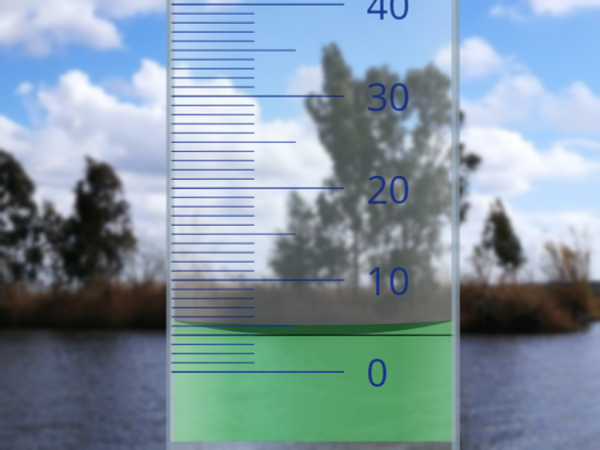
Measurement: 4 mL
